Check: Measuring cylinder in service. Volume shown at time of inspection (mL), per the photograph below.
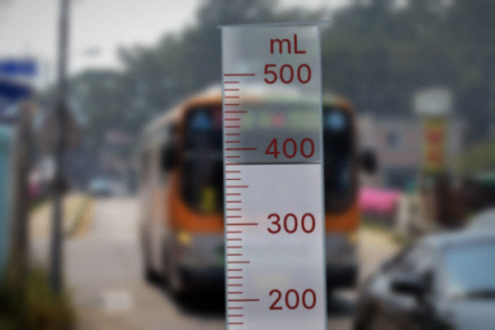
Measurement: 380 mL
